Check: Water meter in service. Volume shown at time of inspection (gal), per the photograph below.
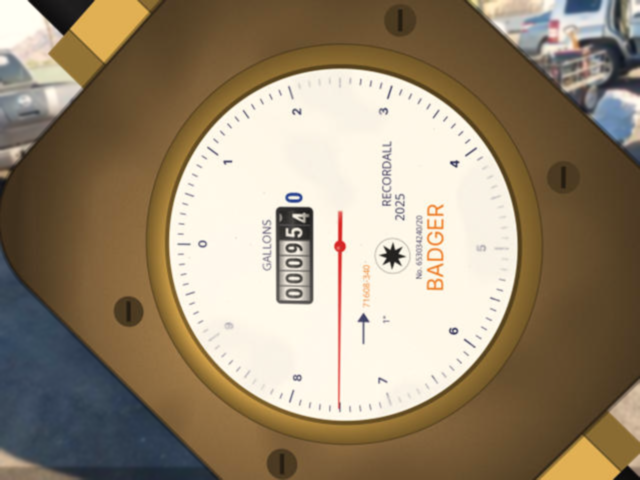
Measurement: 9537.5 gal
